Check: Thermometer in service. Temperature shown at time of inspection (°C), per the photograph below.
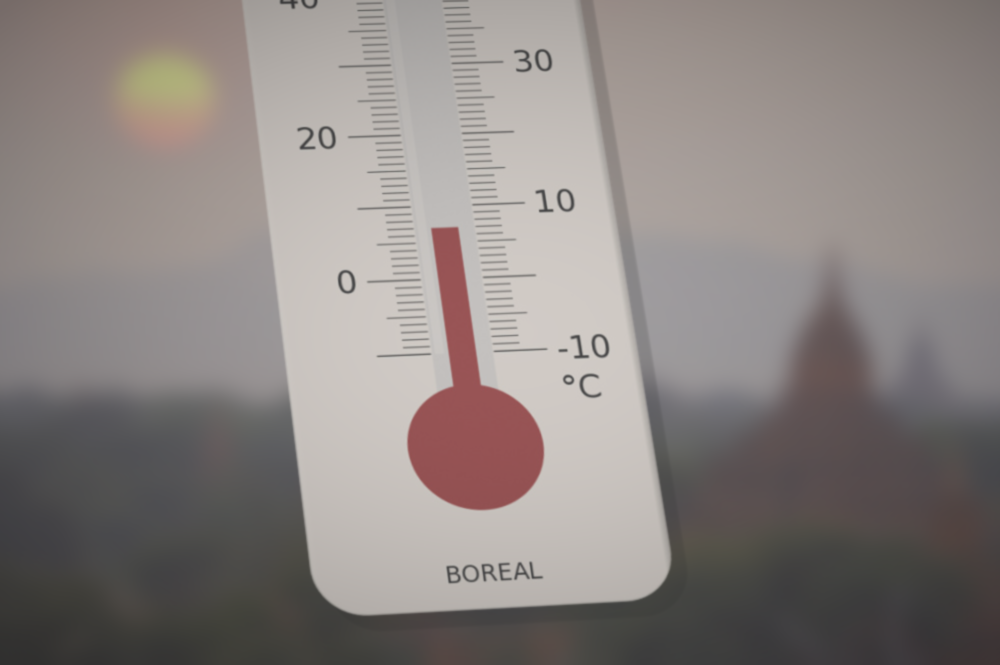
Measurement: 7 °C
